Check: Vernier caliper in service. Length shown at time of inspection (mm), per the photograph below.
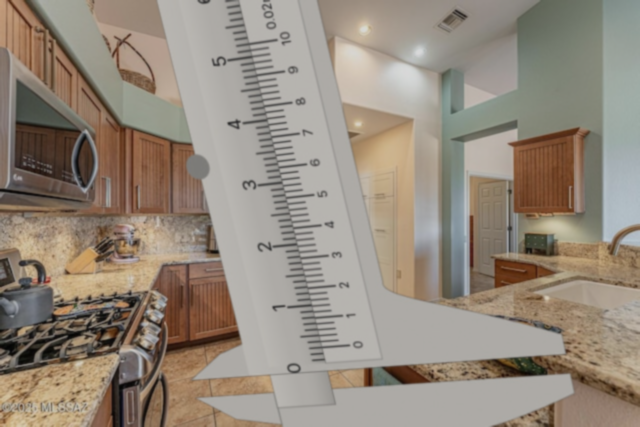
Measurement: 3.0 mm
